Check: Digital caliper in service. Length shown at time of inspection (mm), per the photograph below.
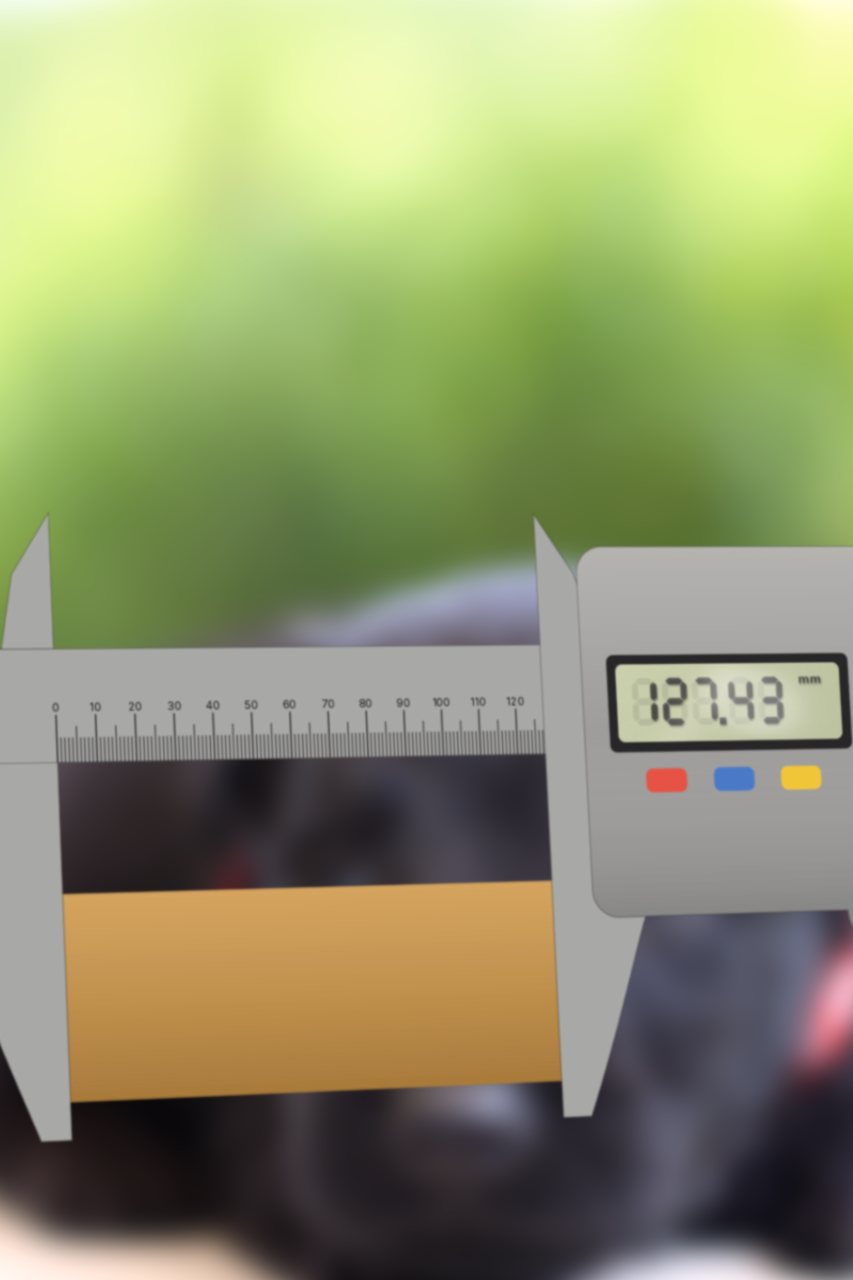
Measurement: 127.43 mm
